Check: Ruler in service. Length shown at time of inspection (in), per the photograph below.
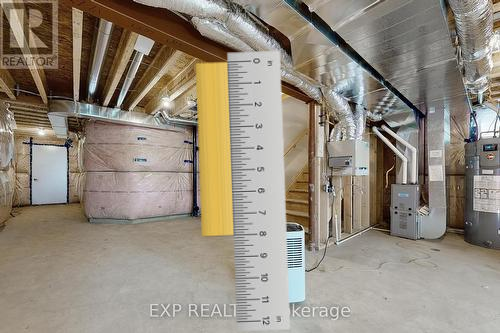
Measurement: 8 in
